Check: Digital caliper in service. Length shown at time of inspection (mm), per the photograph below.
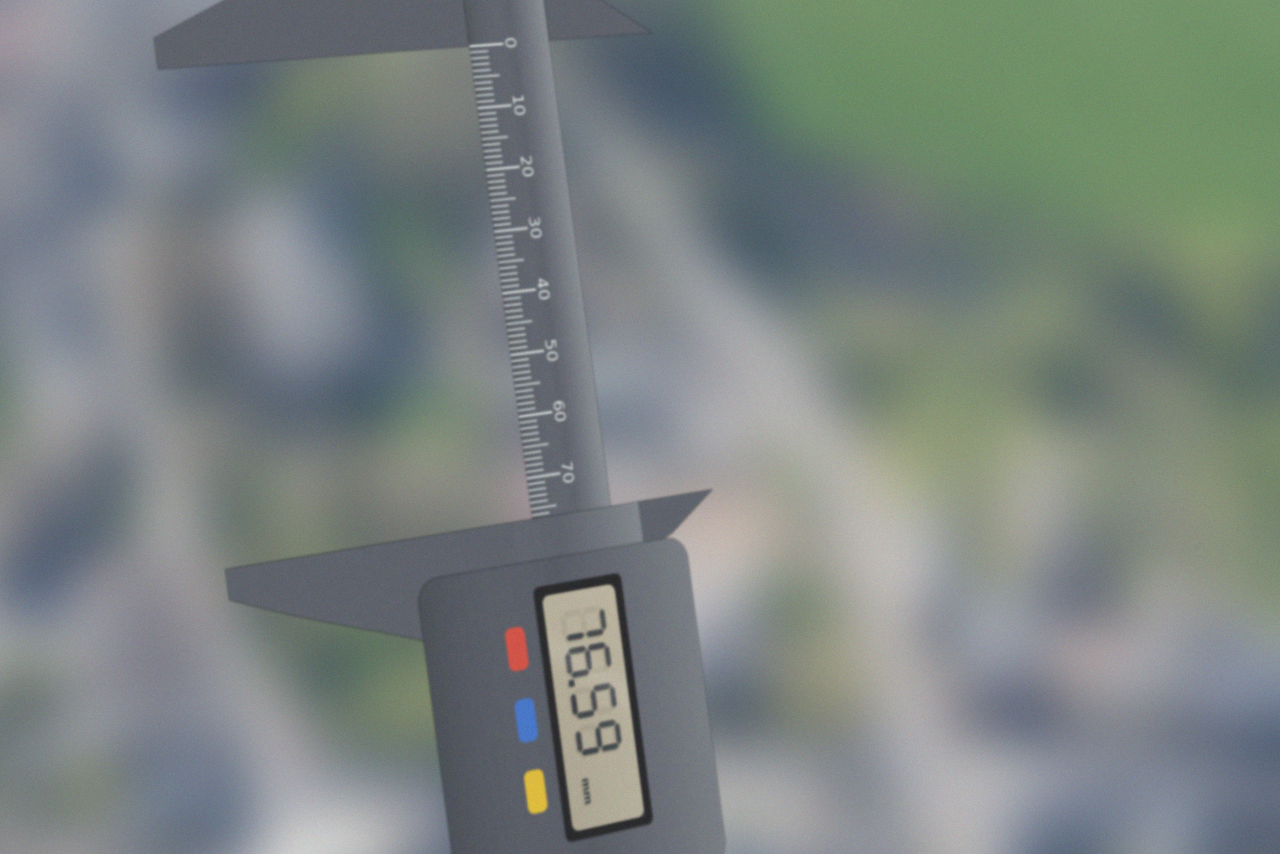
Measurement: 76.59 mm
